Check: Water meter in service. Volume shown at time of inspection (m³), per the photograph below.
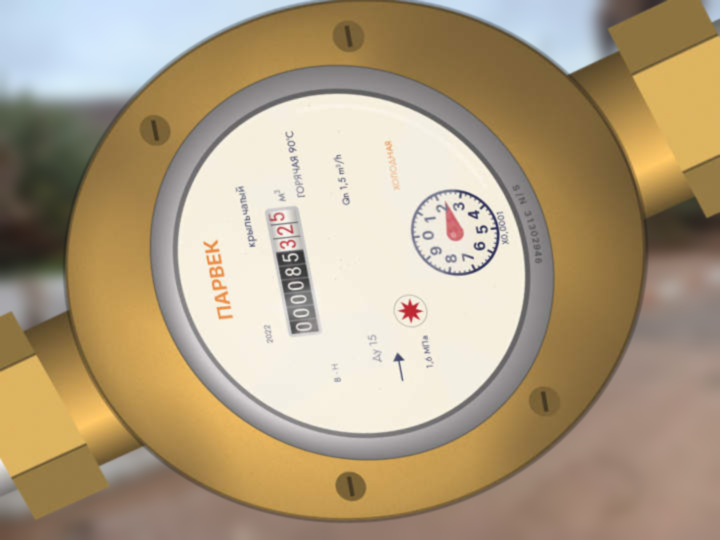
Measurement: 85.3252 m³
